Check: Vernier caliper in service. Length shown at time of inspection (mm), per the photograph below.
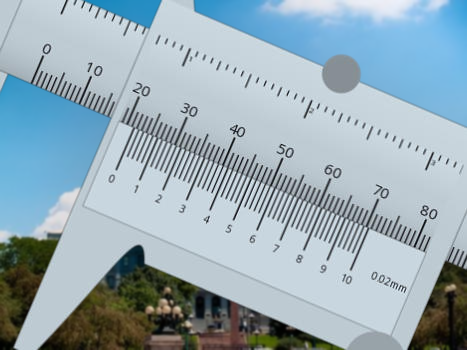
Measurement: 21.5 mm
